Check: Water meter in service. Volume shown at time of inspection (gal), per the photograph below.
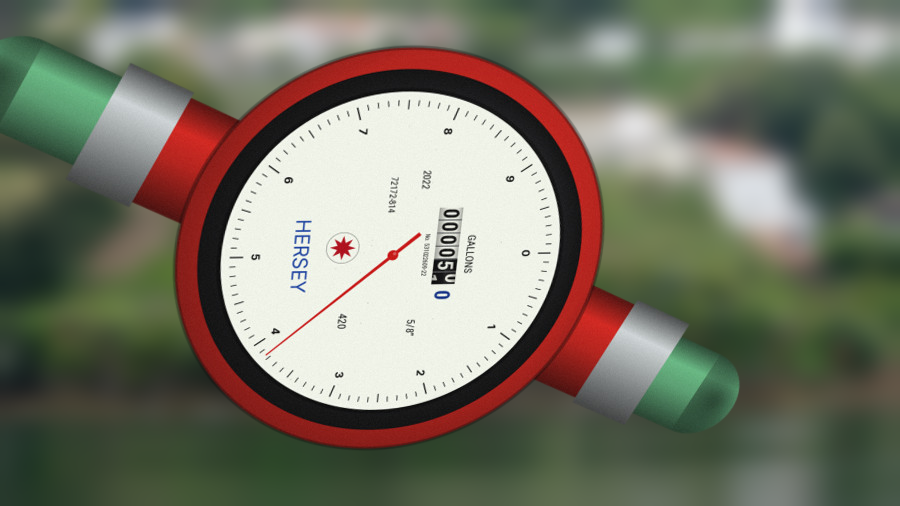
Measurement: 503.8 gal
